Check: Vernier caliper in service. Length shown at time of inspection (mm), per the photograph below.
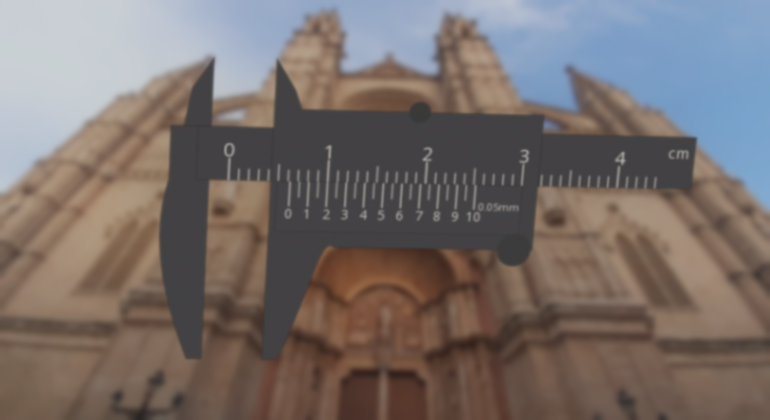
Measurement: 6.2 mm
